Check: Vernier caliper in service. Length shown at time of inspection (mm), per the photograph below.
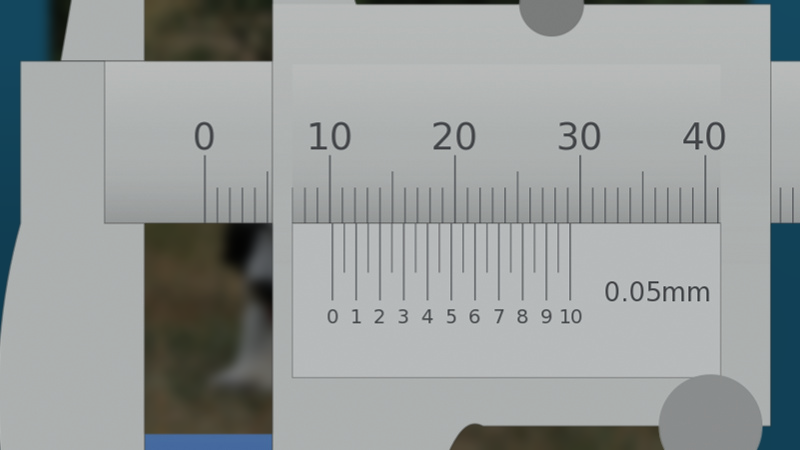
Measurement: 10.2 mm
